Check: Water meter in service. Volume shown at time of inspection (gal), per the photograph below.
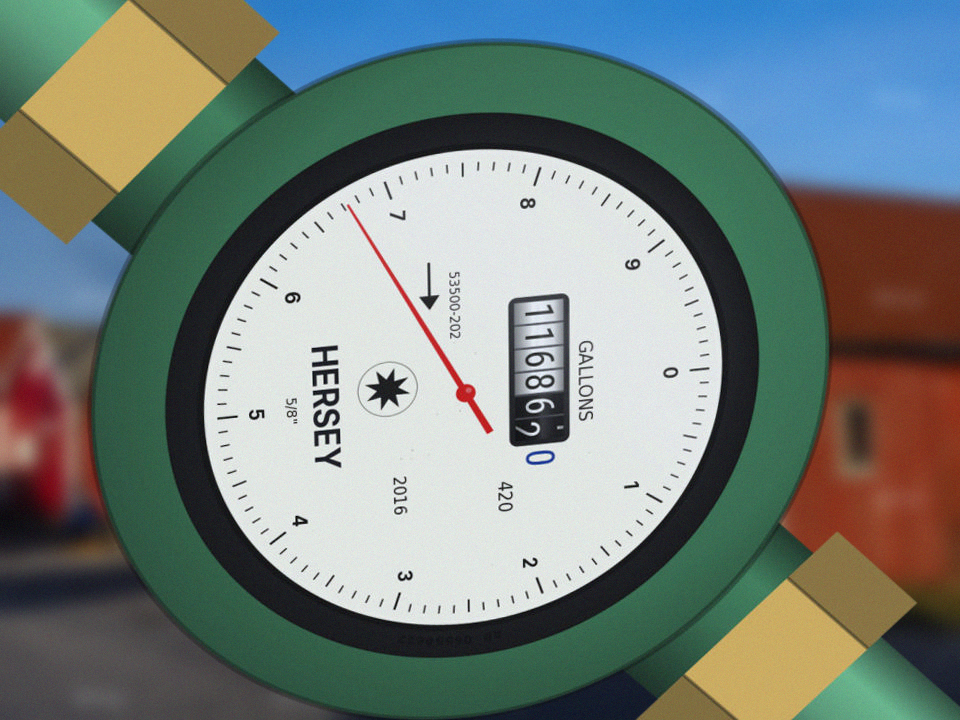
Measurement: 1168616.7 gal
